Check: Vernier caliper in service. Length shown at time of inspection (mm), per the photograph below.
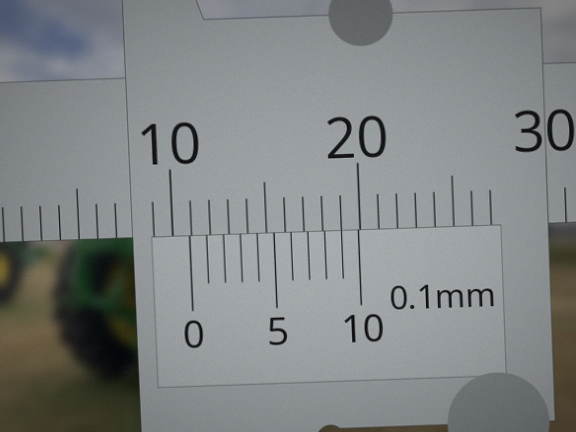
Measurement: 10.9 mm
